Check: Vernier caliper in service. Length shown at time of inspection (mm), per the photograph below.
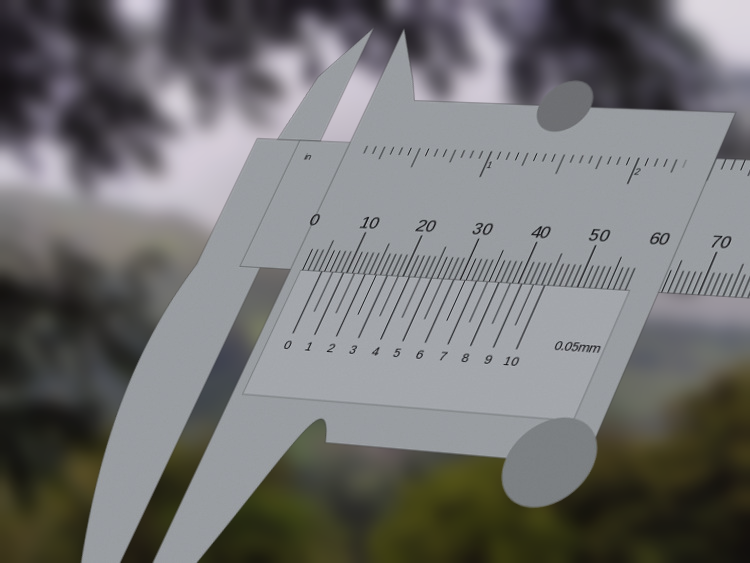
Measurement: 5.5 mm
